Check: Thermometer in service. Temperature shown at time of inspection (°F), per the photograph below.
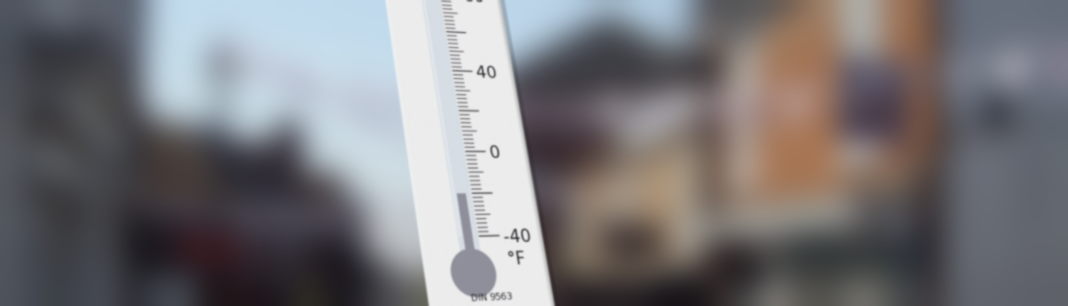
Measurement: -20 °F
